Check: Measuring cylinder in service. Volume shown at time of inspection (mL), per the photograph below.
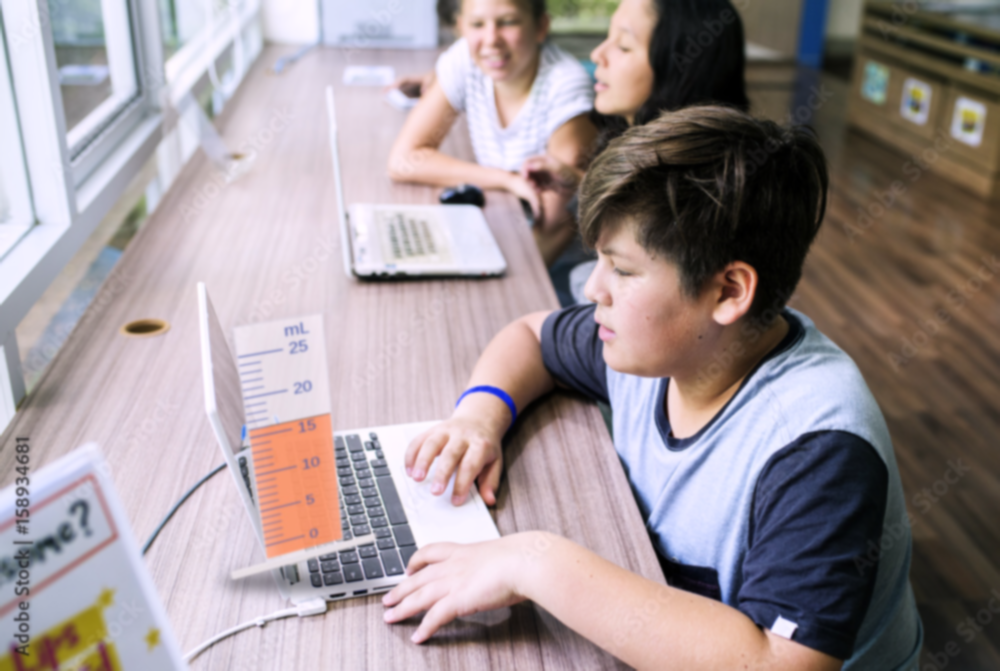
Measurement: 16 mL
